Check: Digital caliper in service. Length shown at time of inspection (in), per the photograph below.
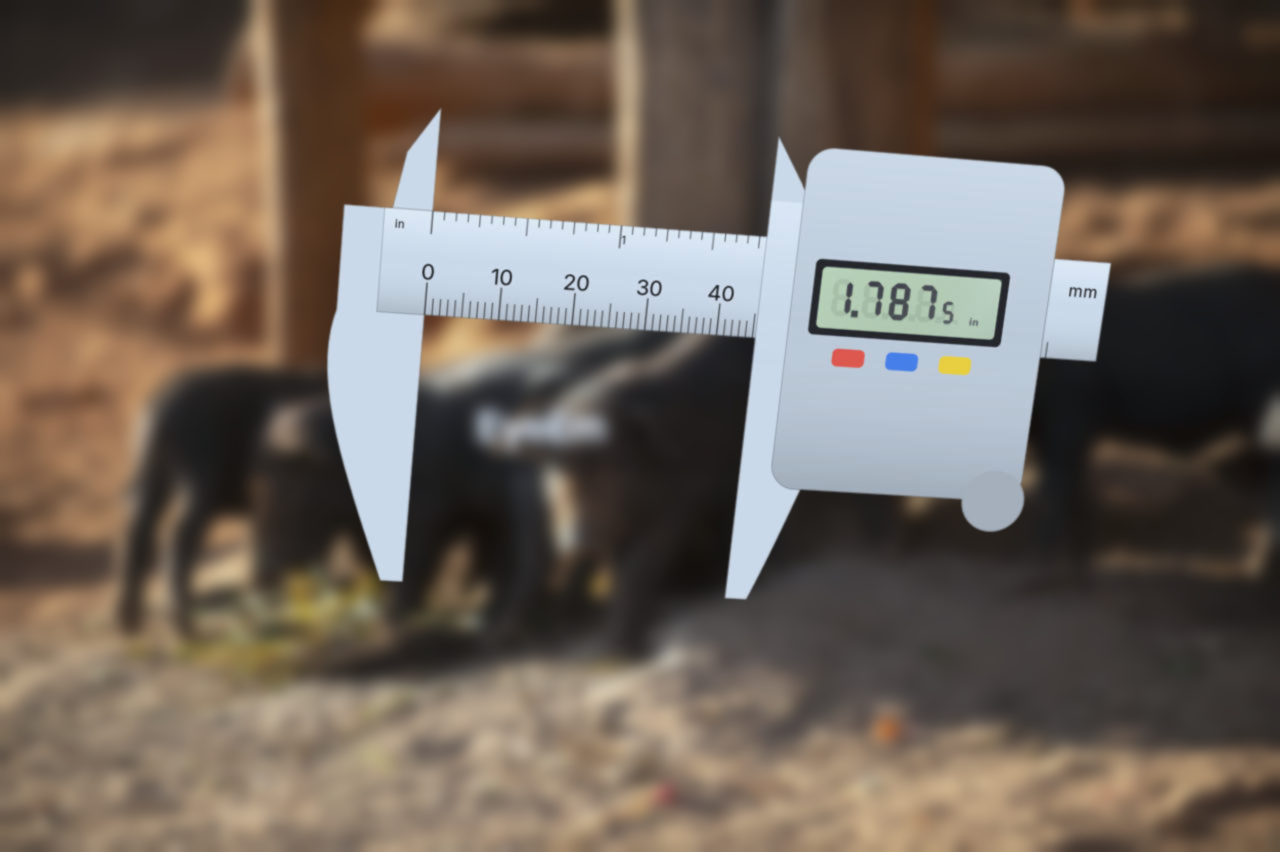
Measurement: 1.7875 in
